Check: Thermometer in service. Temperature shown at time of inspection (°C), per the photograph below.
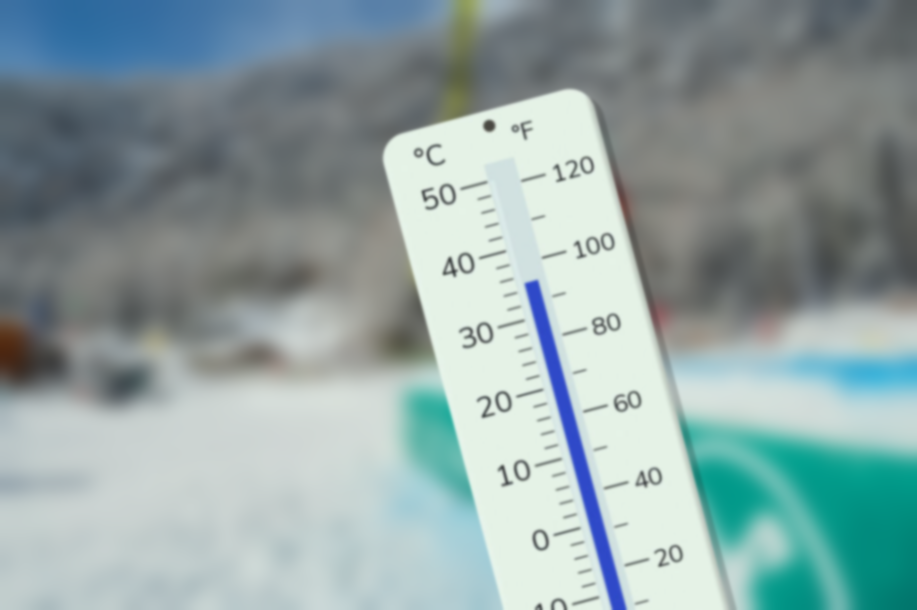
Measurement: 35 °C
